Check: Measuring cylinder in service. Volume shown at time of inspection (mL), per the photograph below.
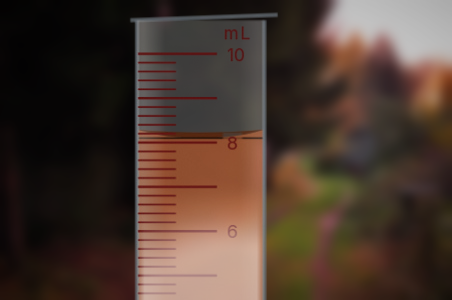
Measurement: 8.1 mL
